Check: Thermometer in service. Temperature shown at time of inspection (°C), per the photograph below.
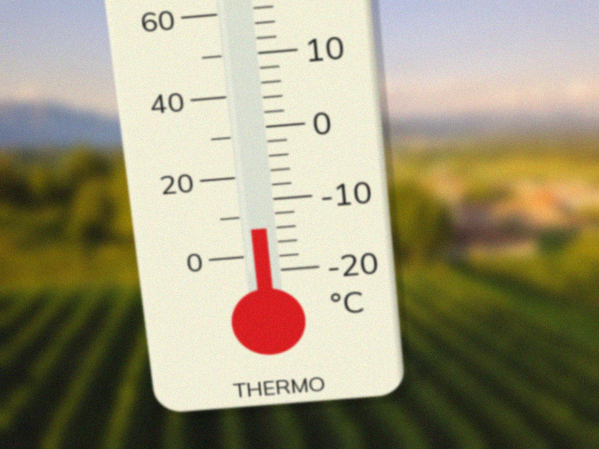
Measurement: -14 °C
